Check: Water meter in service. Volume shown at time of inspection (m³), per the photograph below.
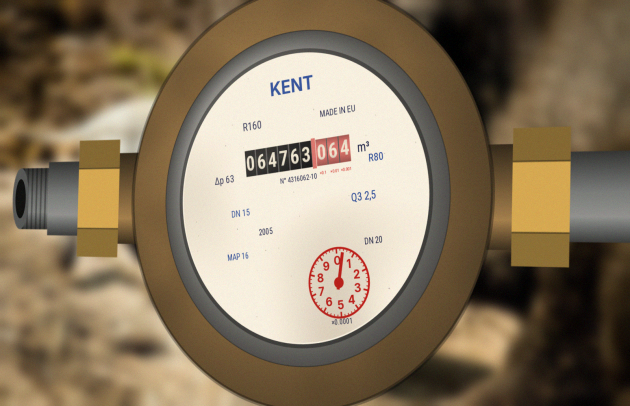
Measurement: 64763.0640 m³
